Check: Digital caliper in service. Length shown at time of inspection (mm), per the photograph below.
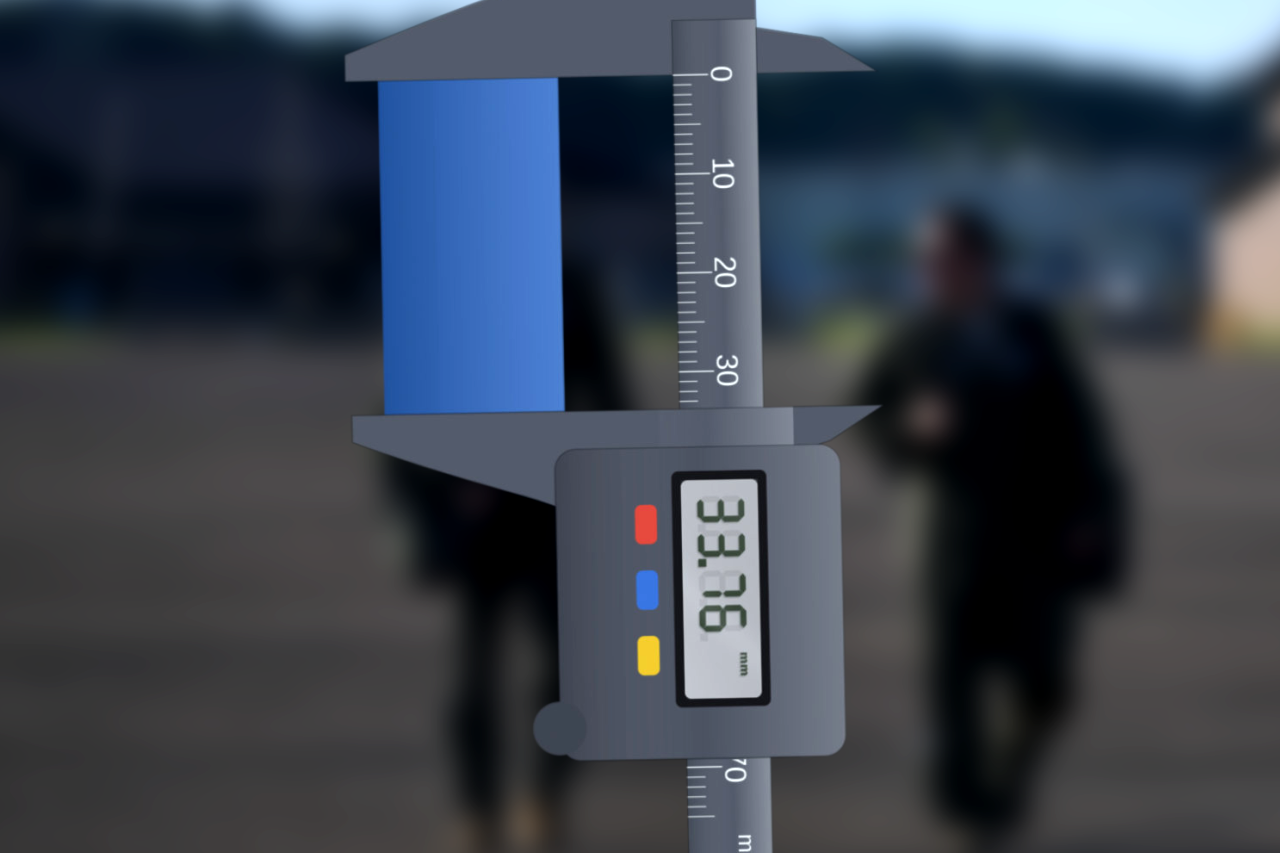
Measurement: 33.76 mm
